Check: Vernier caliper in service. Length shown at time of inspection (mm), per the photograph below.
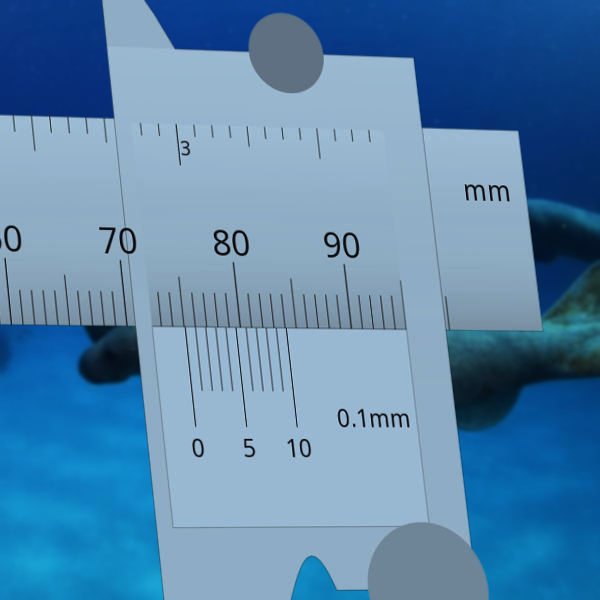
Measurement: 75.1 mm
